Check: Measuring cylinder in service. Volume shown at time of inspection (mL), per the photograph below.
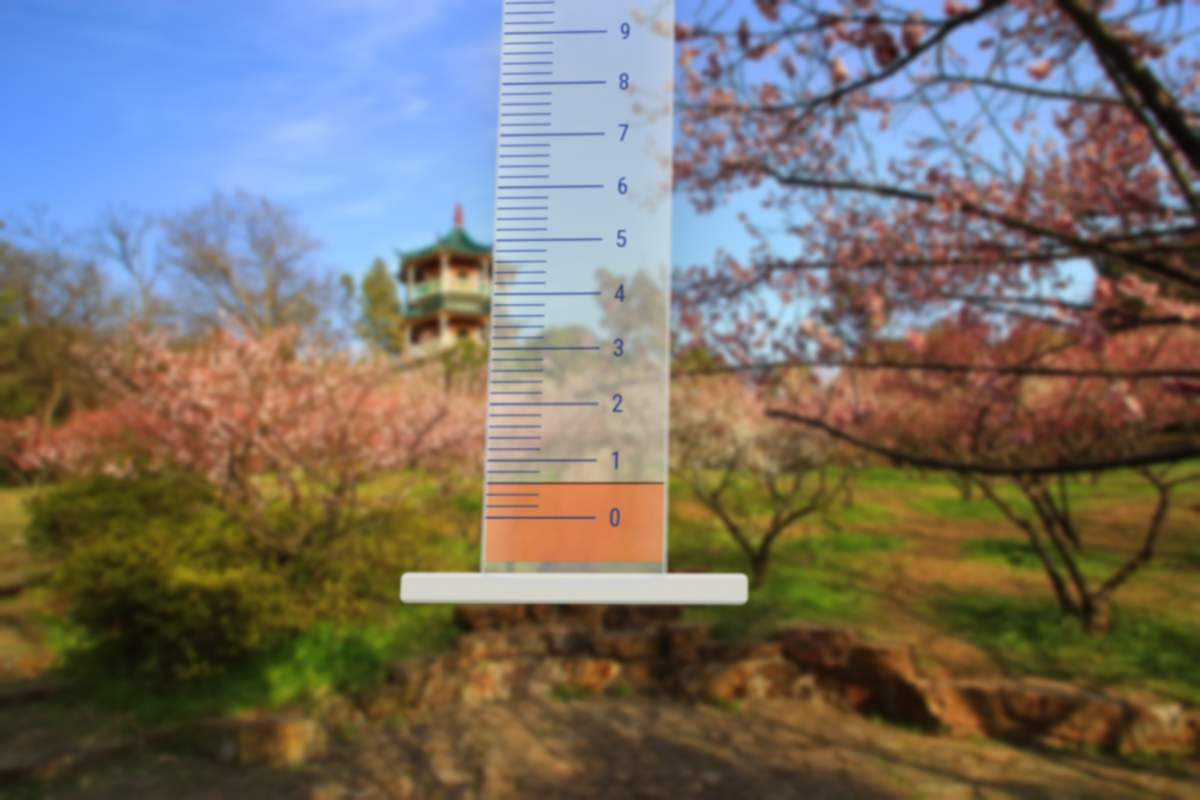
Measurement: 0.6 mL
